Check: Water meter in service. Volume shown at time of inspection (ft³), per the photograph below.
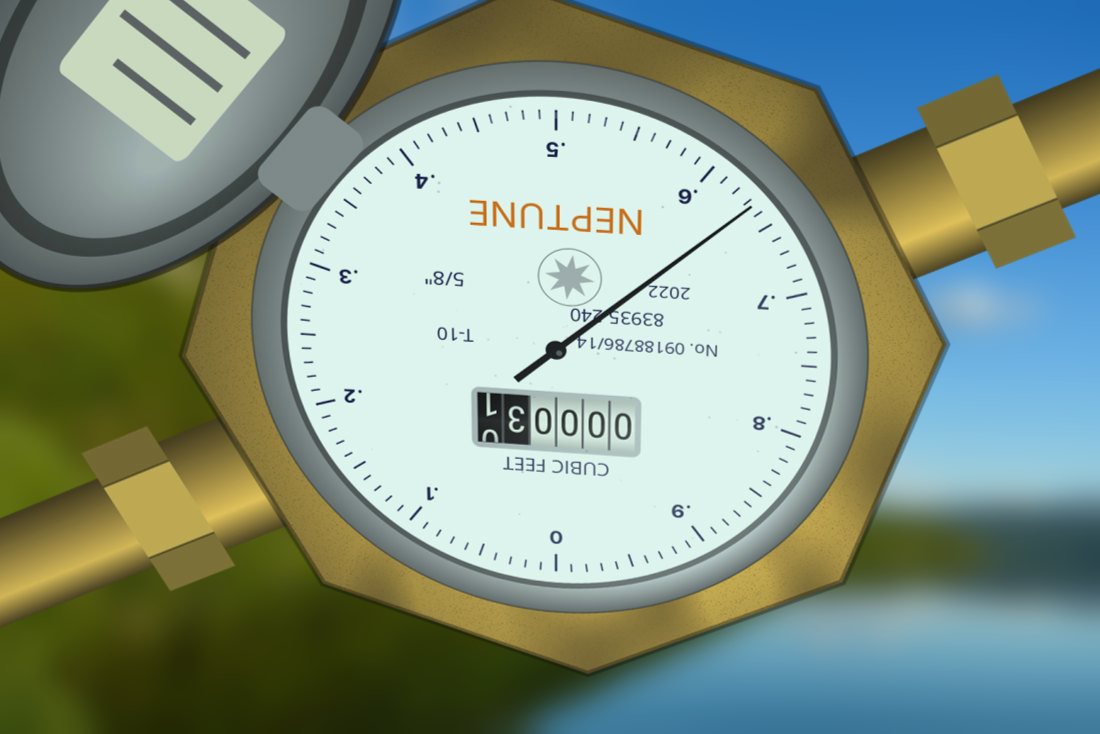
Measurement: 30.63 ft³
